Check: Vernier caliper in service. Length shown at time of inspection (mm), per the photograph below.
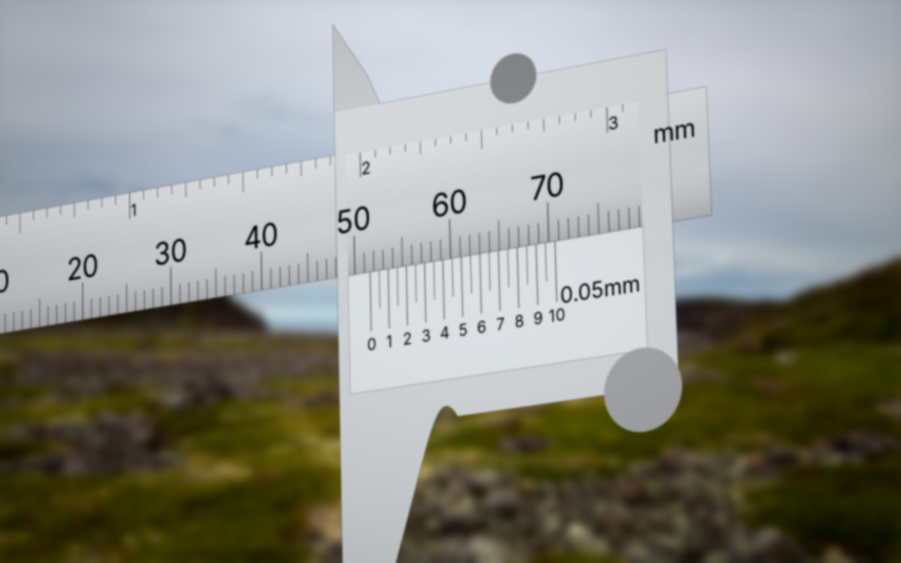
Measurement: 51.6 mm
